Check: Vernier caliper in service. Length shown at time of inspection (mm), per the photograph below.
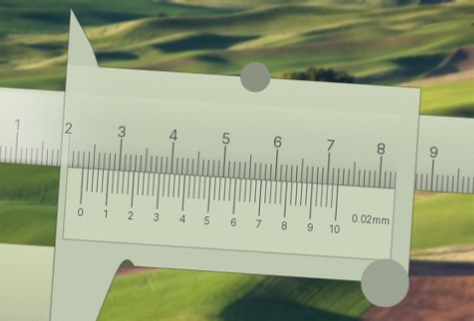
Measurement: 23.0 mm
